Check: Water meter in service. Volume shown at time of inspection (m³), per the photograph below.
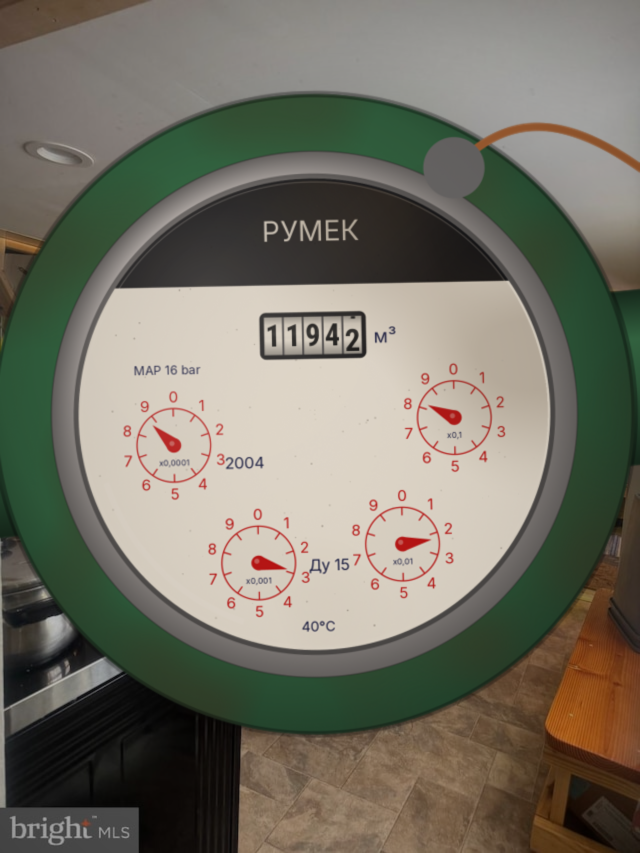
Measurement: 11941.8228 m³
